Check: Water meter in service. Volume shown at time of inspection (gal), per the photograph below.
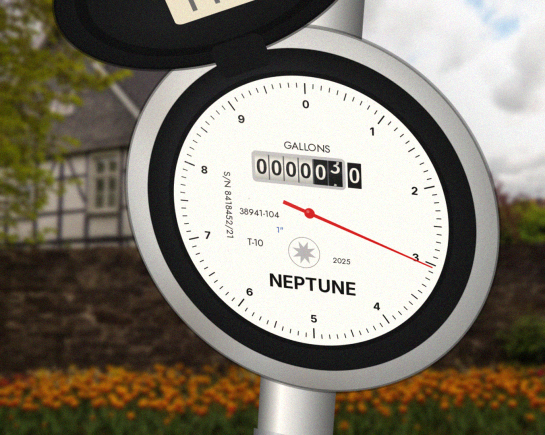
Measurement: 33.0 gal
